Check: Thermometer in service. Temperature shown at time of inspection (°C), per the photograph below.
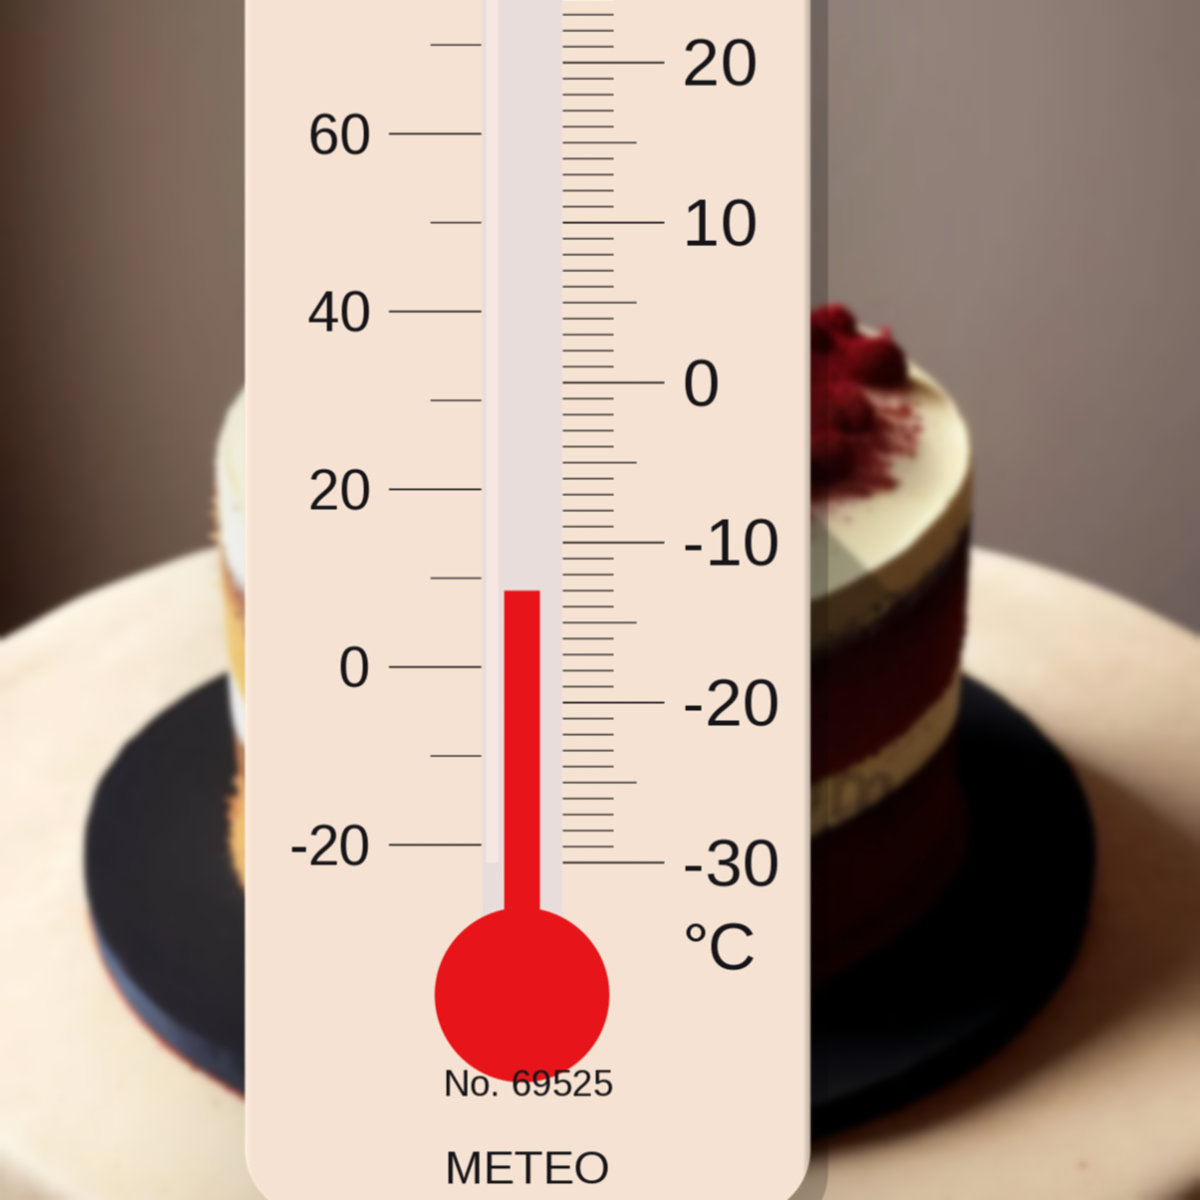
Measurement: -13 °C
